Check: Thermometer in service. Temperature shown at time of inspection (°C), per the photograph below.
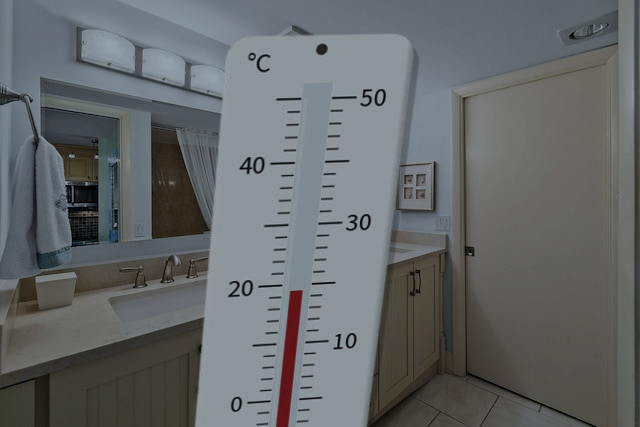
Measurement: 19 °C
